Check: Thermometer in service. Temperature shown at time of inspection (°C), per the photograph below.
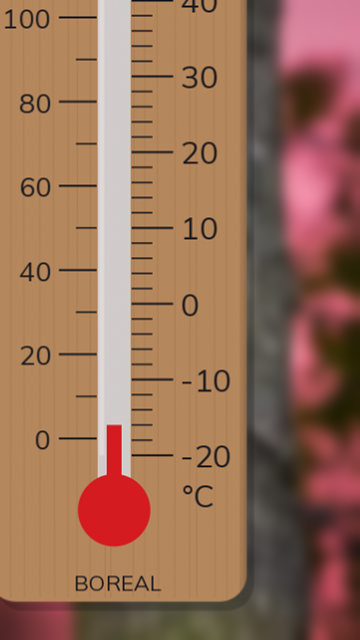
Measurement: -16 °C
